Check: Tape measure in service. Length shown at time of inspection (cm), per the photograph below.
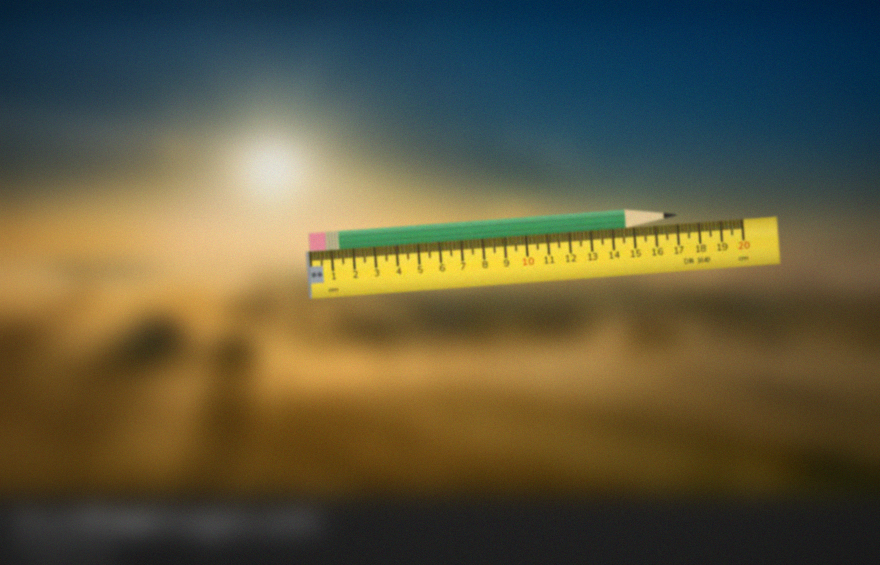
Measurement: 17 cm
